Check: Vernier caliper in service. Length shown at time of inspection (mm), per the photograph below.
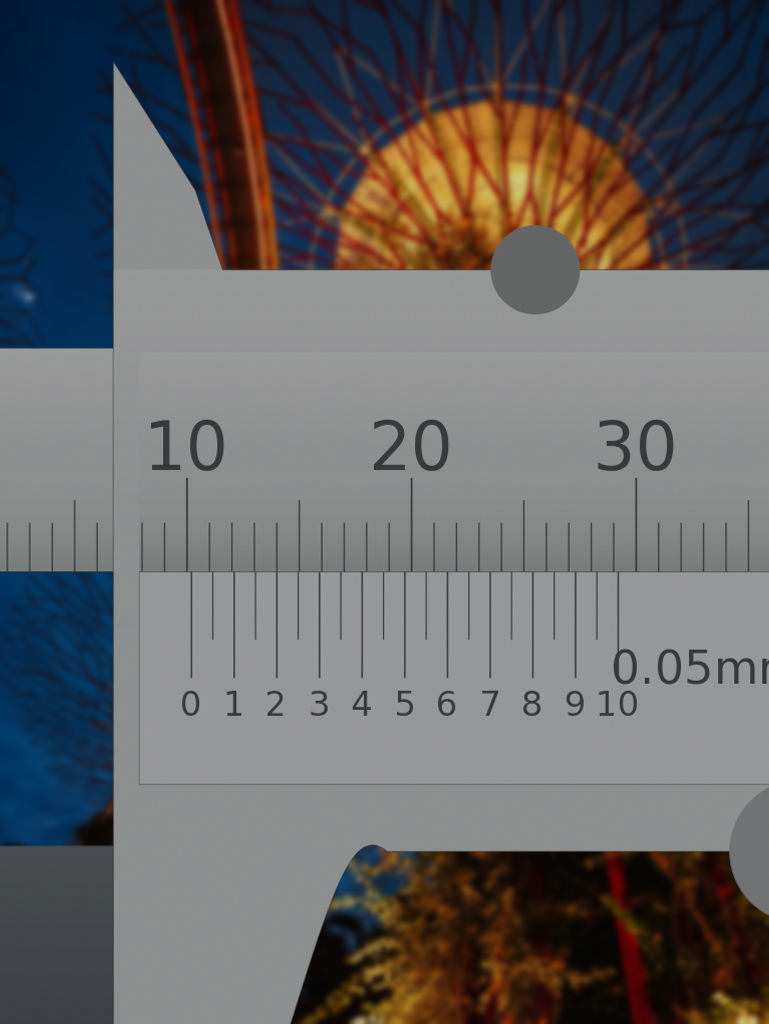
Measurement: 10.2 mm
